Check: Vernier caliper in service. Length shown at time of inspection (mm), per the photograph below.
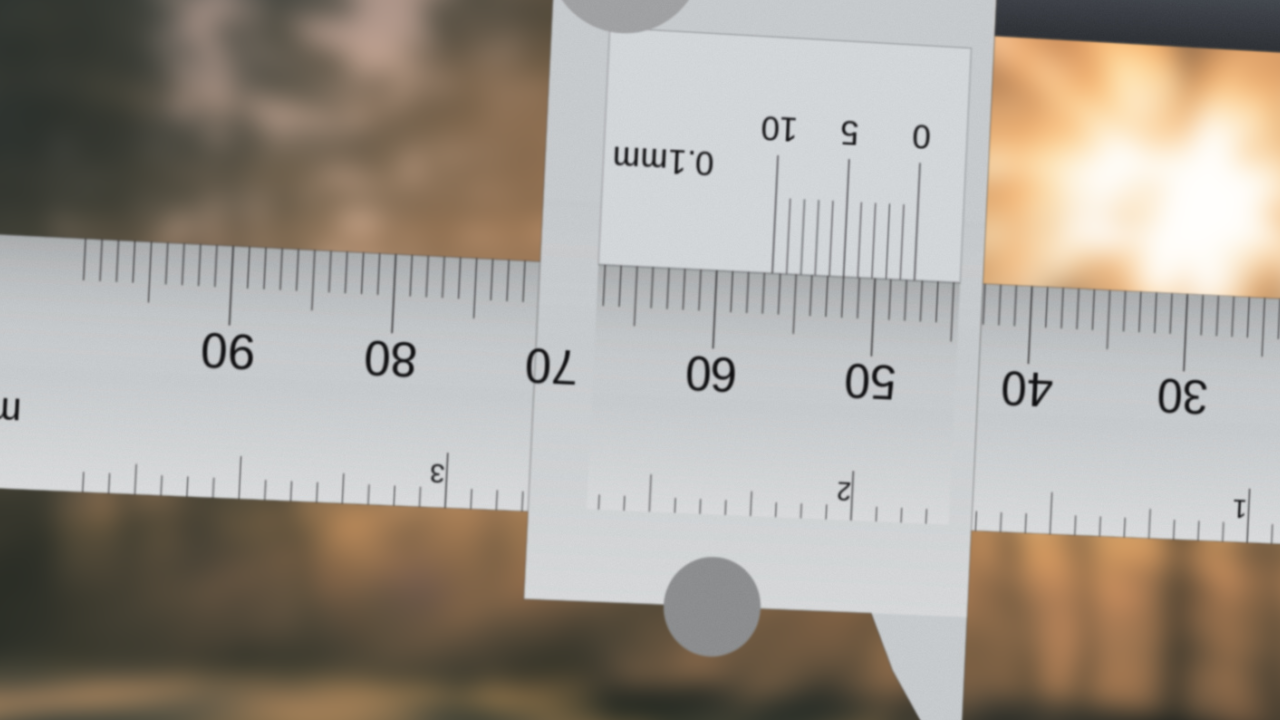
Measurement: 47.5 mm
